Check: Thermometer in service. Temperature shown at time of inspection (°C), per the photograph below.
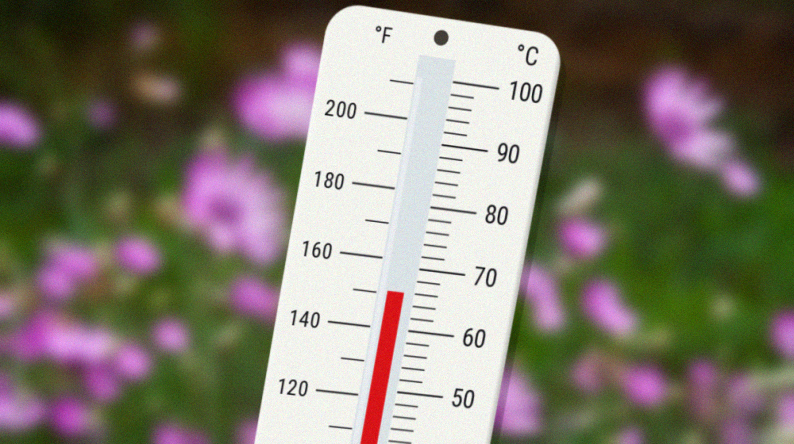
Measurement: 66 °C
